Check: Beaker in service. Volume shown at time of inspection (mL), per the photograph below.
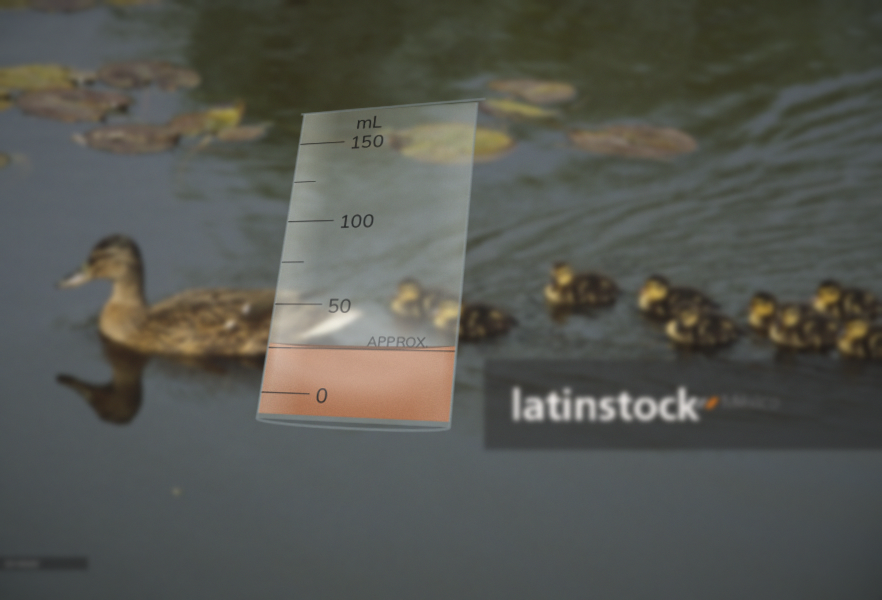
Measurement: 25 mL
